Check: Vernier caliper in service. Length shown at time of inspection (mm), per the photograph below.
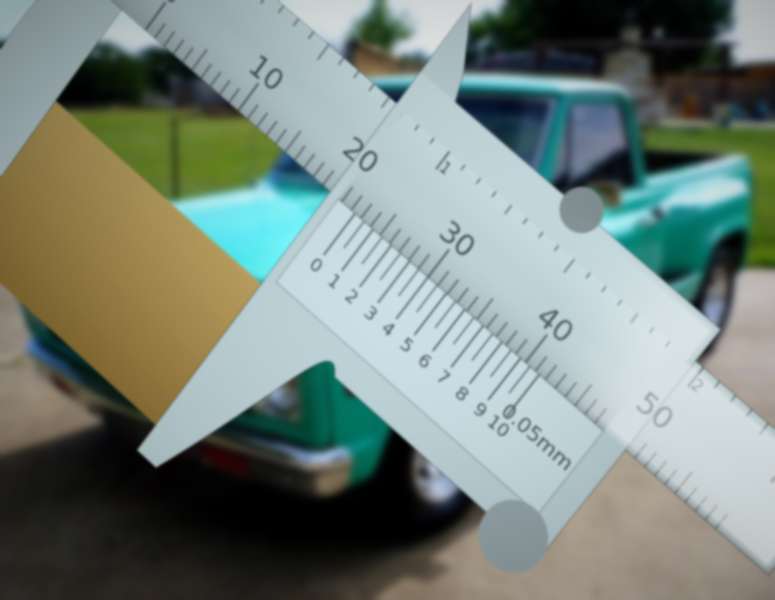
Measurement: 22.4 mm
